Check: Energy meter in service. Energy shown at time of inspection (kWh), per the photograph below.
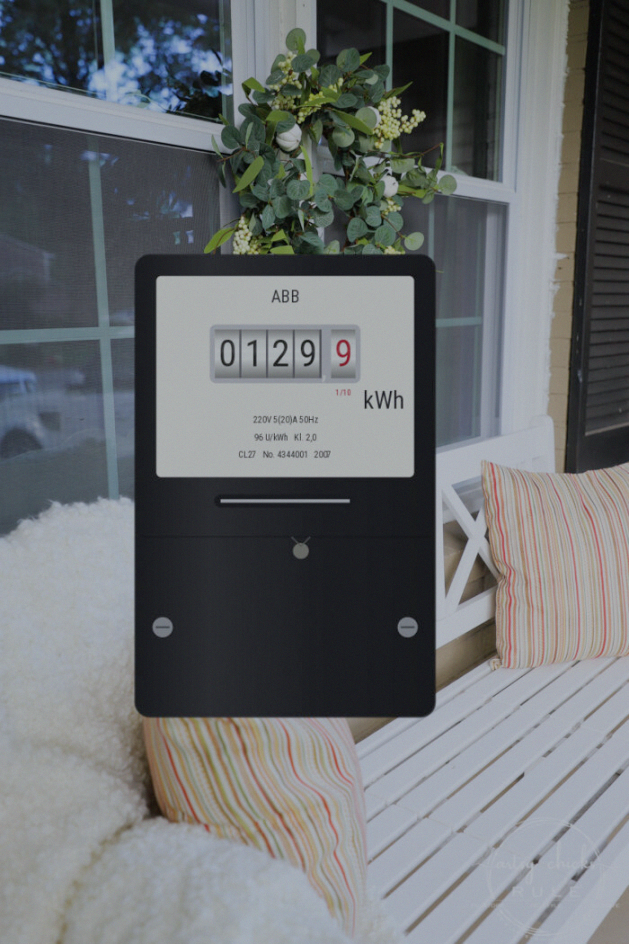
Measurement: 129.9 kWh
